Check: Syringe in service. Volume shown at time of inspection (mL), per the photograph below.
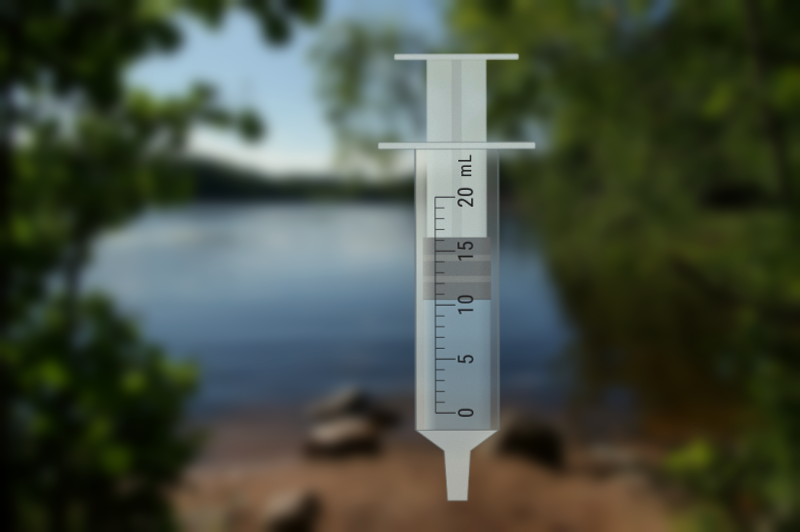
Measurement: 10.5 mL
